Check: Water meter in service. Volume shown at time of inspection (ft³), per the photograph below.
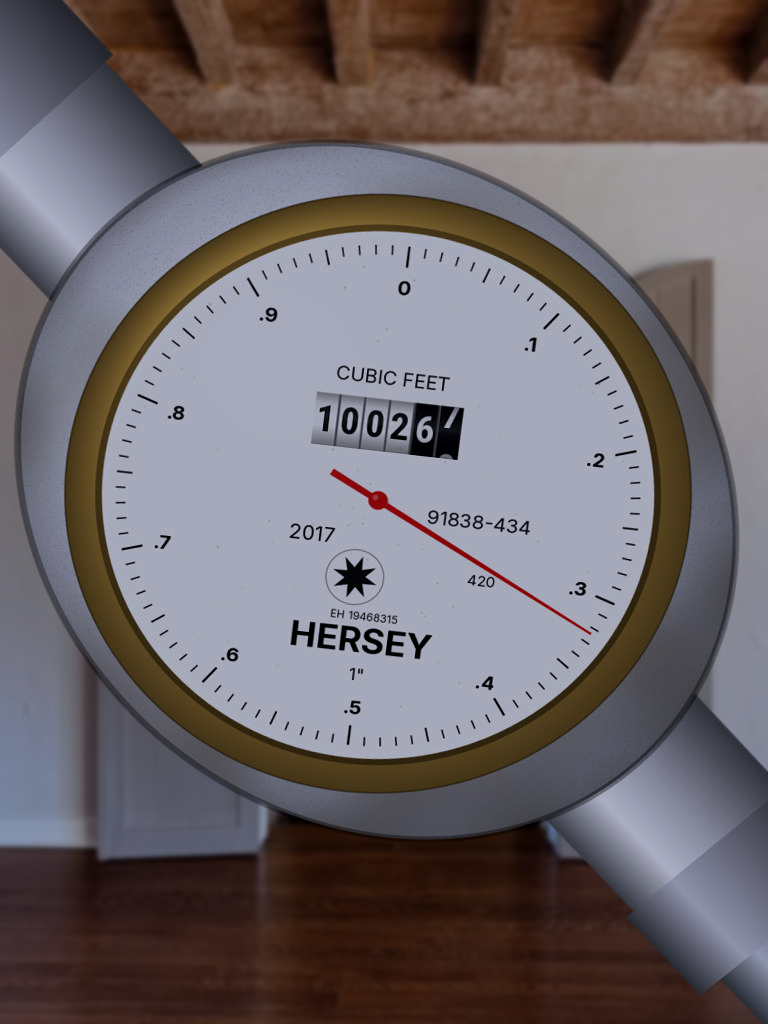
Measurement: 100267.32 ft³
